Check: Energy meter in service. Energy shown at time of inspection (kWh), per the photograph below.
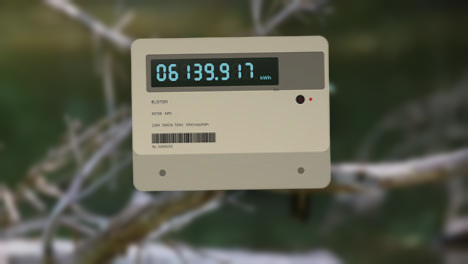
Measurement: 6139.917 kWh
